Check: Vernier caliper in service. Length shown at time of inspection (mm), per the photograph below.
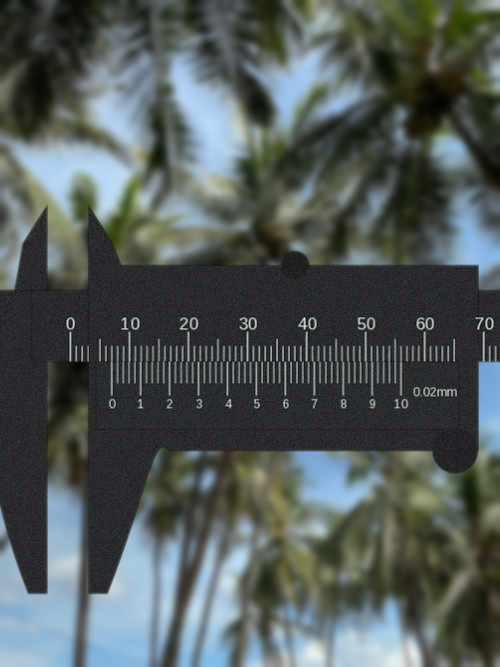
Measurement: 7.0 mm
